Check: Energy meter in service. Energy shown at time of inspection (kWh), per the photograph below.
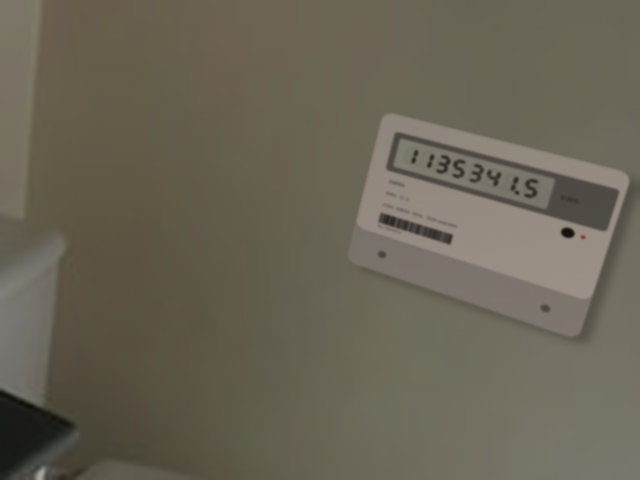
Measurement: 1135341.5 kWh
